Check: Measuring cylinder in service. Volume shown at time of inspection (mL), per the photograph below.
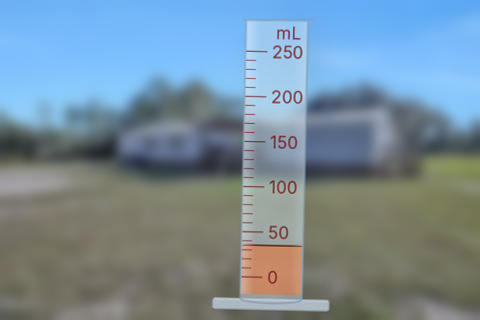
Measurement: 35 mL
